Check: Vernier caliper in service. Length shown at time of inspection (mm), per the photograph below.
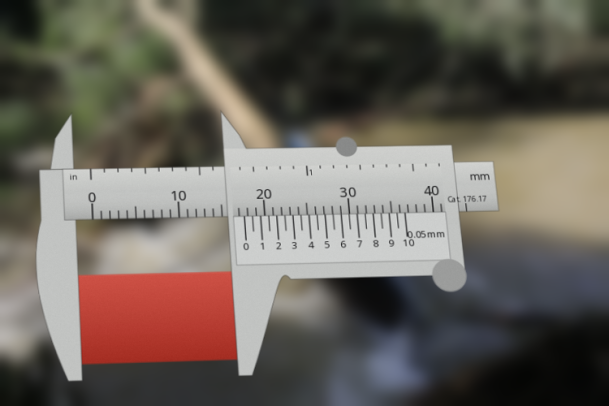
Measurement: 17.6 mm
